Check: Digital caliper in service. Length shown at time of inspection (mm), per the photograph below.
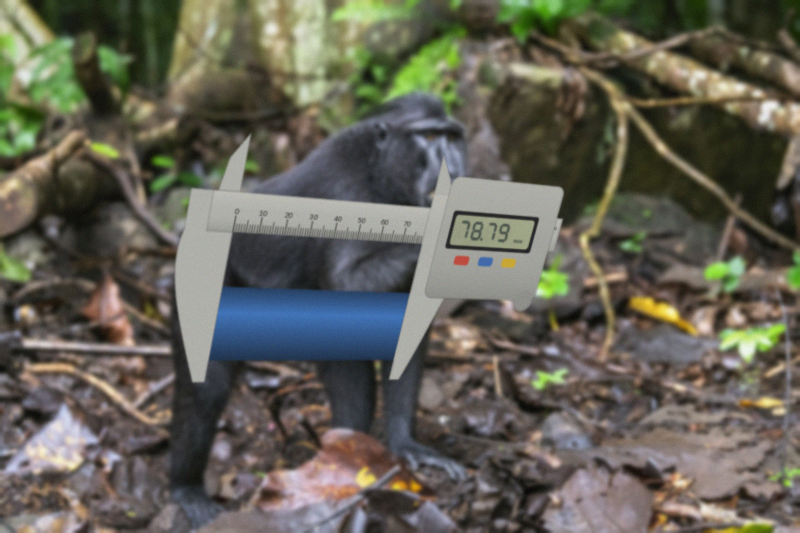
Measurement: 78.79 mm
